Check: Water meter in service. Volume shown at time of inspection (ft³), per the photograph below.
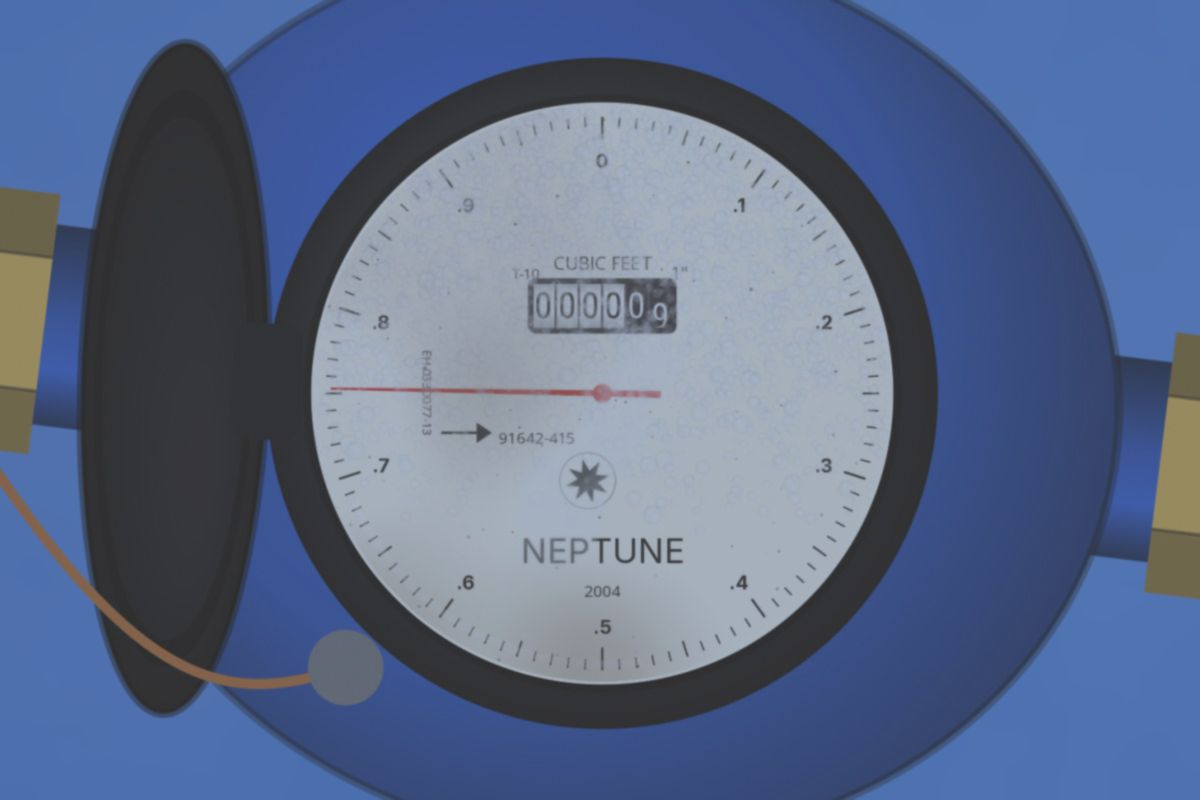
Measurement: 8.75 ft³
